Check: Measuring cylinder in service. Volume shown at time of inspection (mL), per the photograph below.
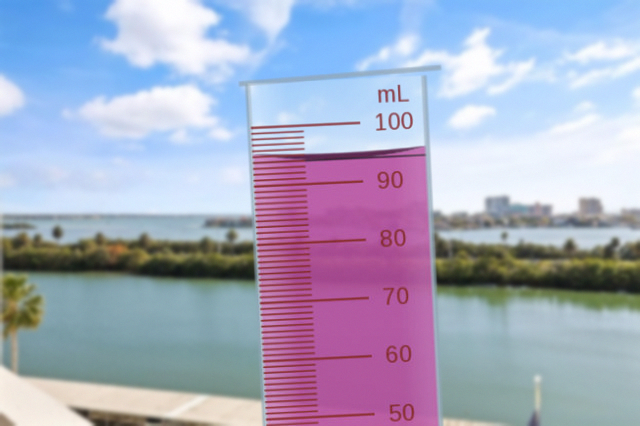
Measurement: 94 mL
